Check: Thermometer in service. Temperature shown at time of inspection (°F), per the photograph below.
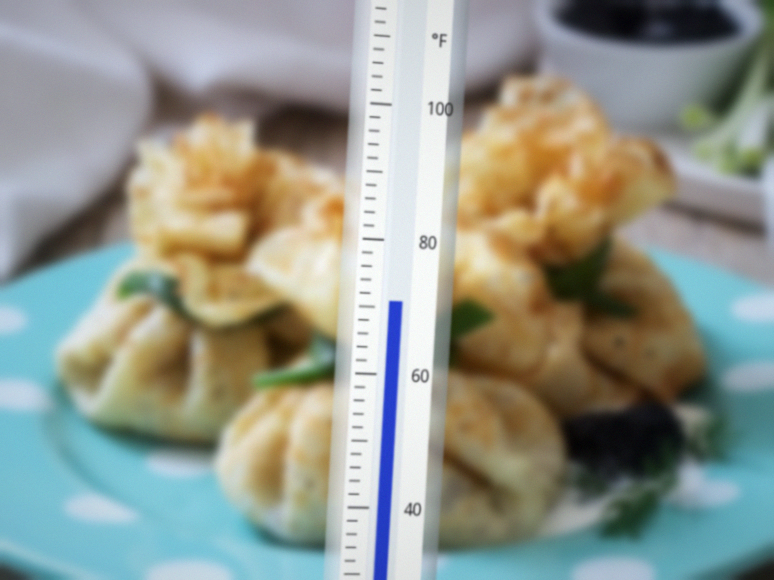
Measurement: 71 °F
